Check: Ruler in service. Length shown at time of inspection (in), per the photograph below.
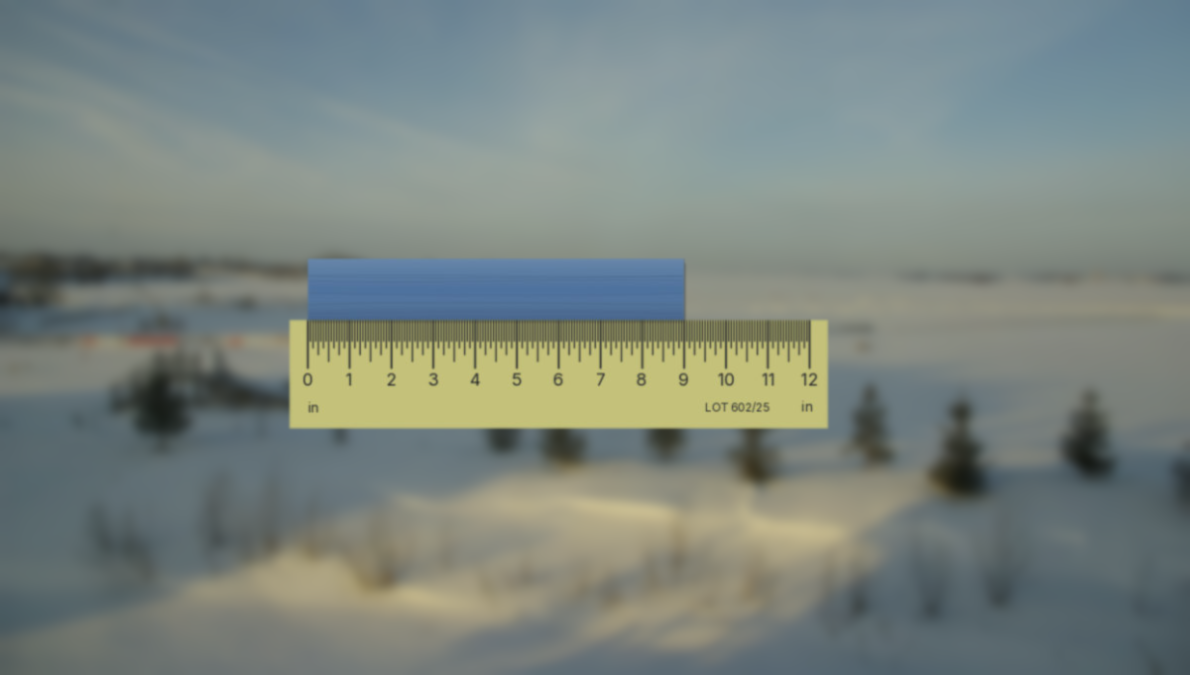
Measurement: 9 in
